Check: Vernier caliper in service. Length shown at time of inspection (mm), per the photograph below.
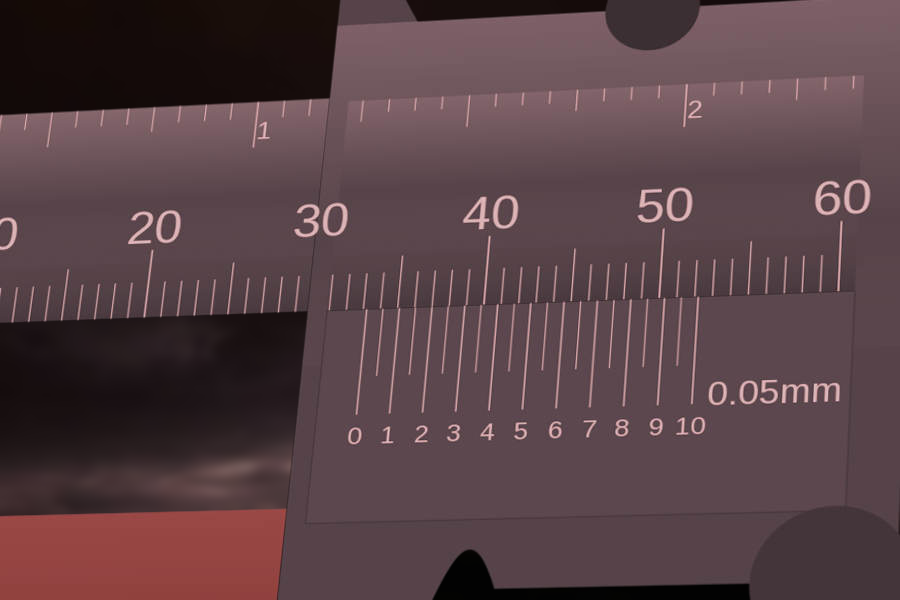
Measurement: 33.2 mm
